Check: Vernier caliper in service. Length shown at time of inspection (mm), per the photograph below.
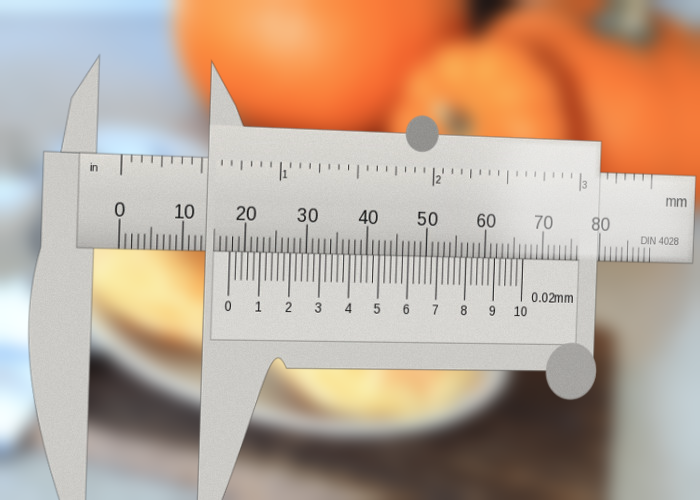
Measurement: 17.6 mm
